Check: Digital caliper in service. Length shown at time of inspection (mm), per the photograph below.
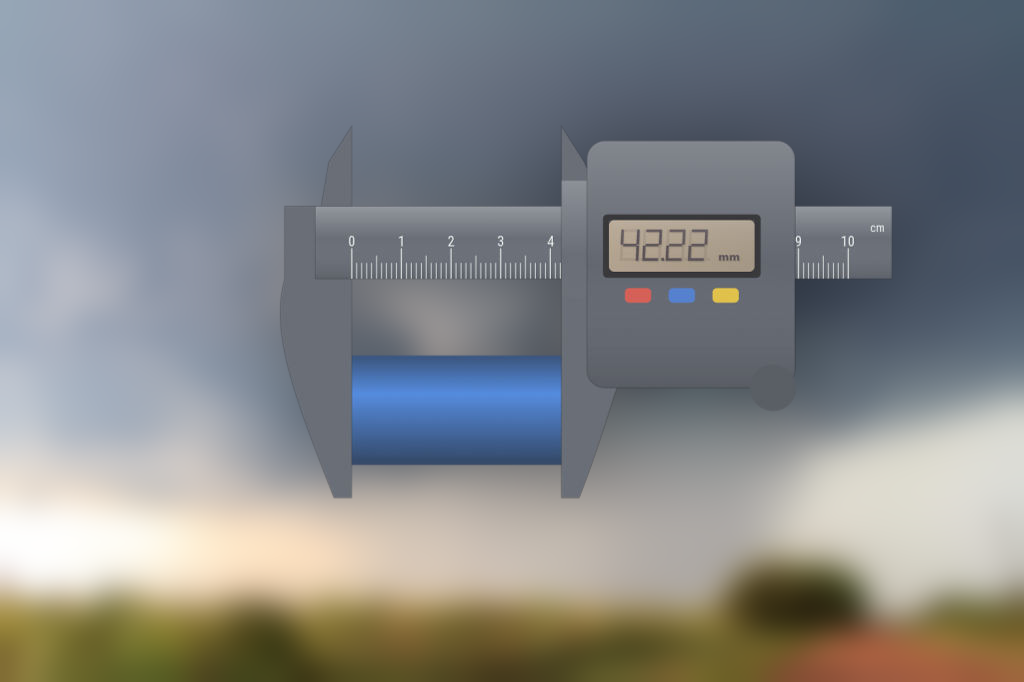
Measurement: 42.22 mm
